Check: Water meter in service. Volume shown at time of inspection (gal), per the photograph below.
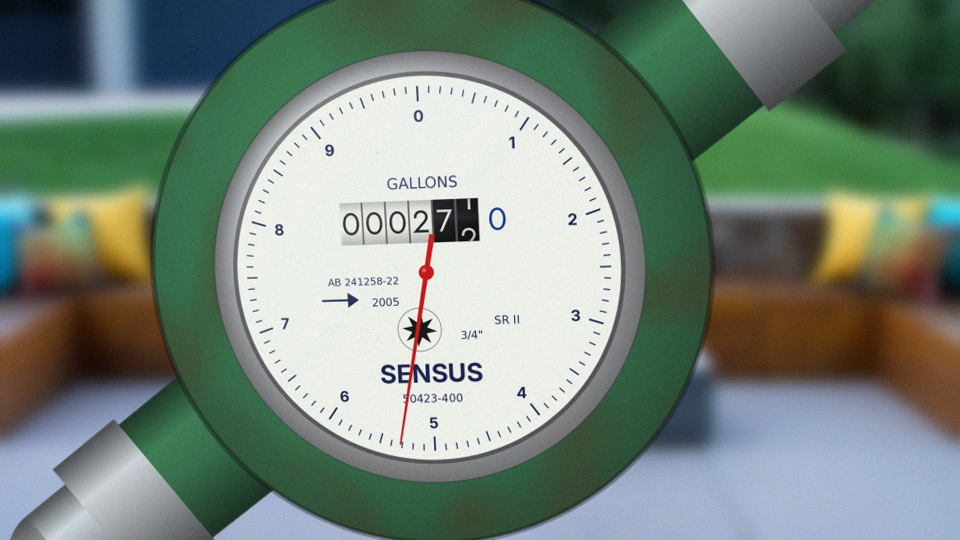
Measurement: 2715.3 gal
